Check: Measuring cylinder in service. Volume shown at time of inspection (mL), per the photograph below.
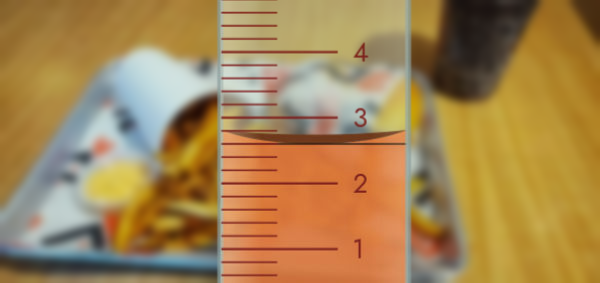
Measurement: 2.6 mL
